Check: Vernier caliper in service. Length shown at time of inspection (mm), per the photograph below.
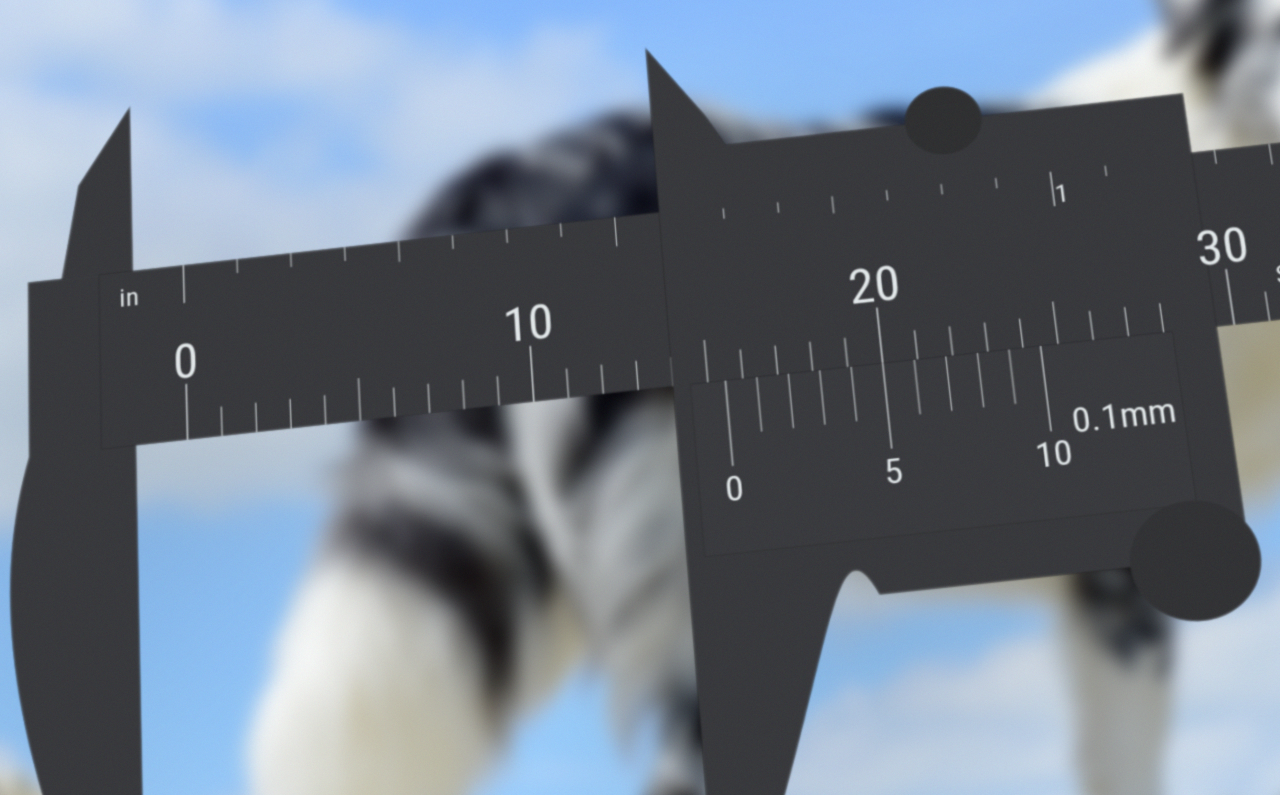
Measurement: 15.5 mm
